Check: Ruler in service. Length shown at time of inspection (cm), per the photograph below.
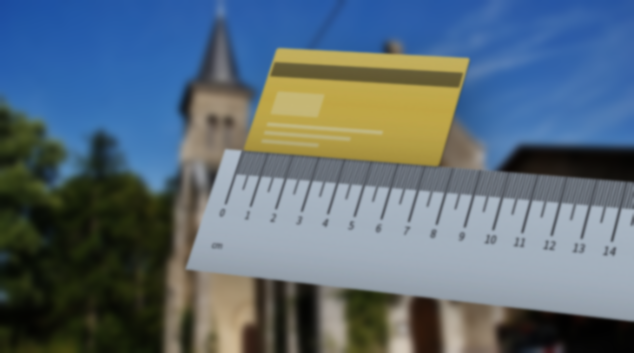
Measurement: 7.5 cm
